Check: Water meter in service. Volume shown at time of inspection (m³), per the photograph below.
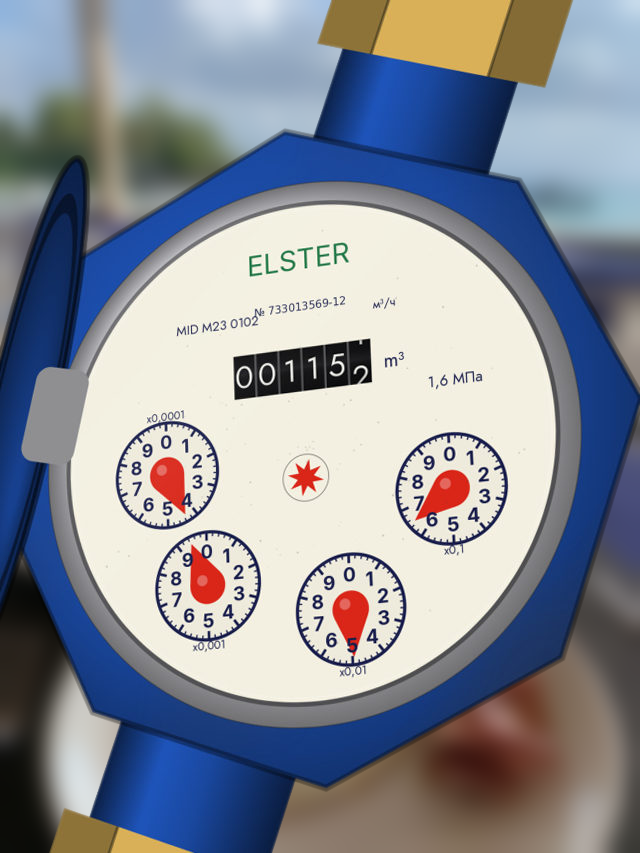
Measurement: 1151.6494 m³
